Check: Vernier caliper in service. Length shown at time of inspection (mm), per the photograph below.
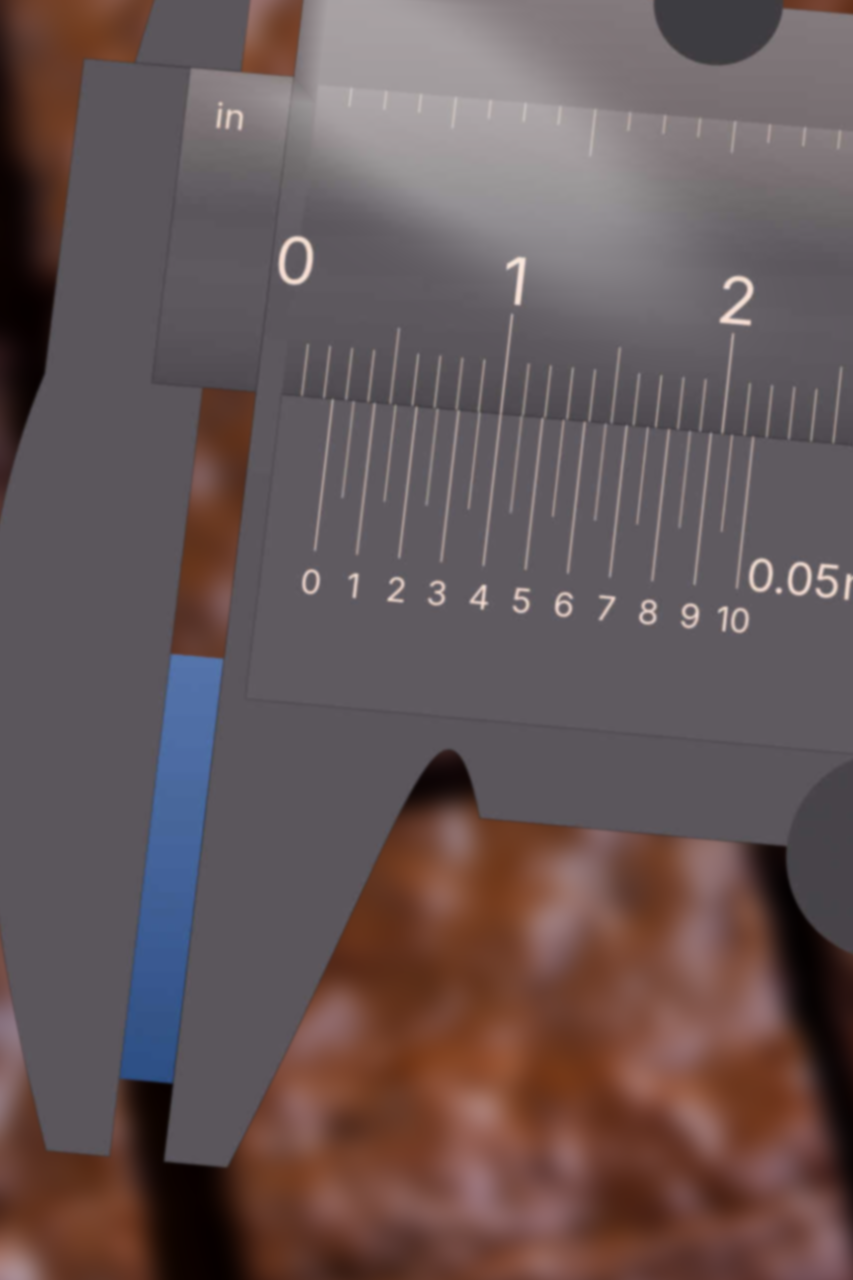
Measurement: 2.4 mm
